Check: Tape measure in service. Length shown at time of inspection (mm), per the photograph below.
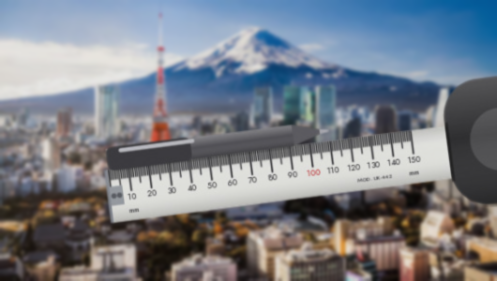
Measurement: 110 mm
